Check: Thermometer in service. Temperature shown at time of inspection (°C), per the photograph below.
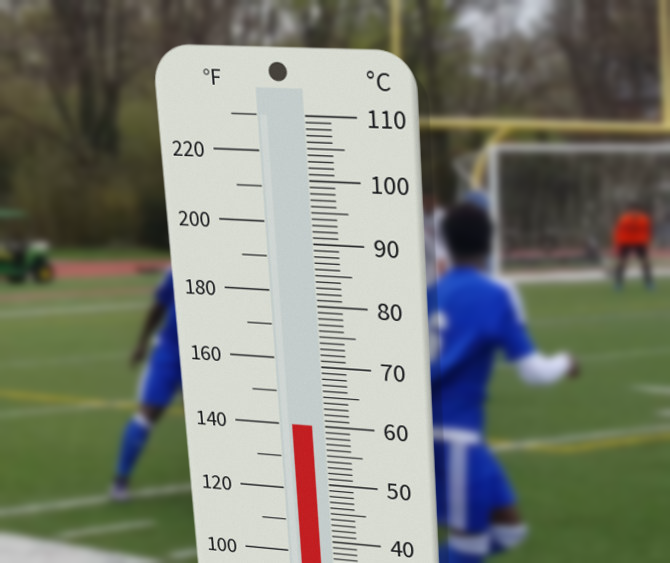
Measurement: 60 °C
